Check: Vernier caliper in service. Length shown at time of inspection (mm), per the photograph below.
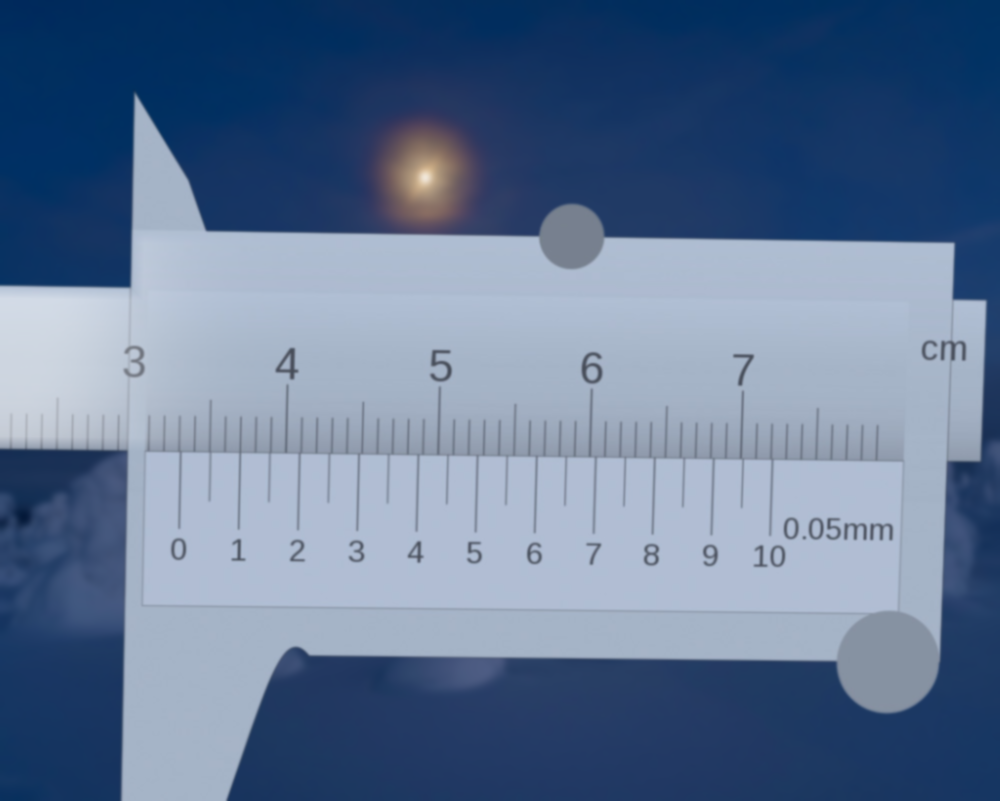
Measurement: 33.1 mm
